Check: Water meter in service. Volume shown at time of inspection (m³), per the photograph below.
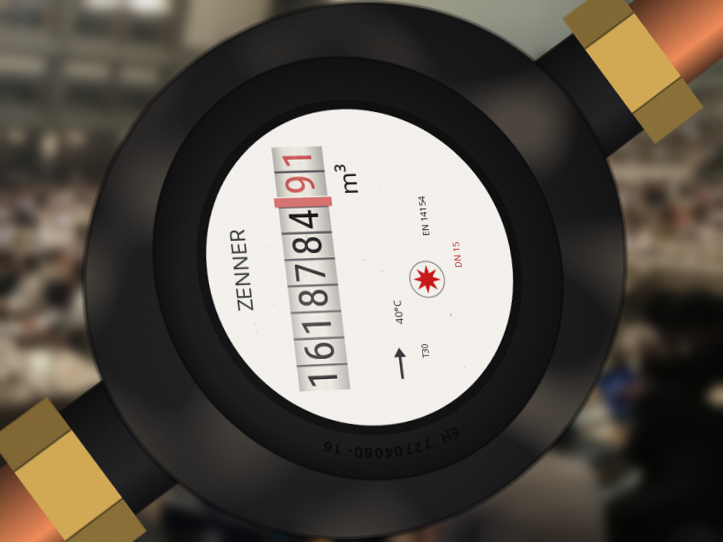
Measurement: 1618784.91 m³
